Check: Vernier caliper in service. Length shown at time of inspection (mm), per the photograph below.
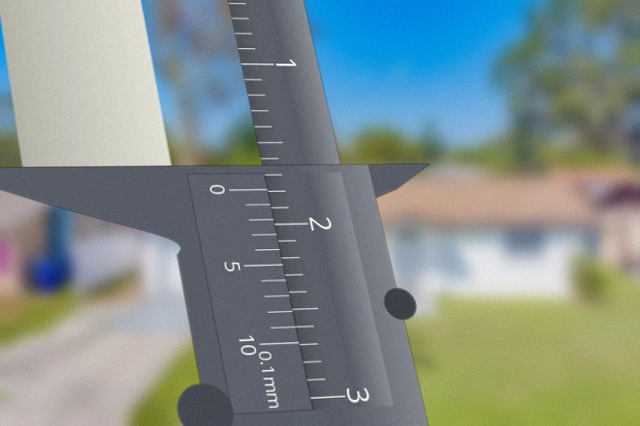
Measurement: 17.9 mm
